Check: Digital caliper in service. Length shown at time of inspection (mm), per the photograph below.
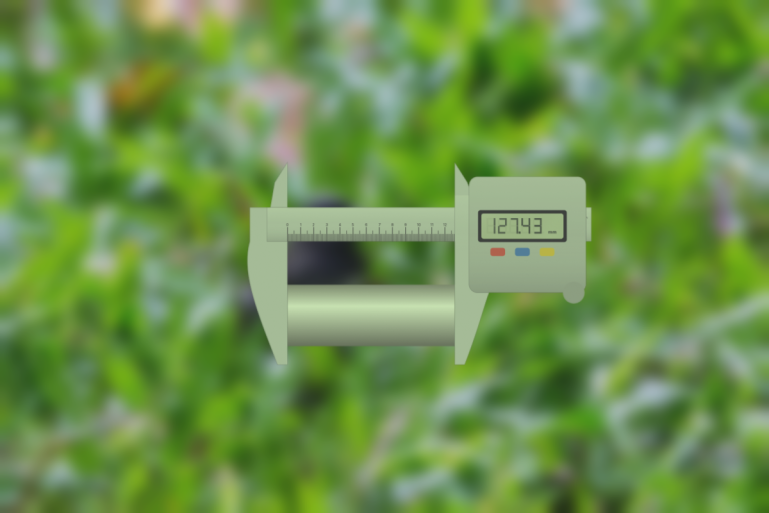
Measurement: 127.43 mm
